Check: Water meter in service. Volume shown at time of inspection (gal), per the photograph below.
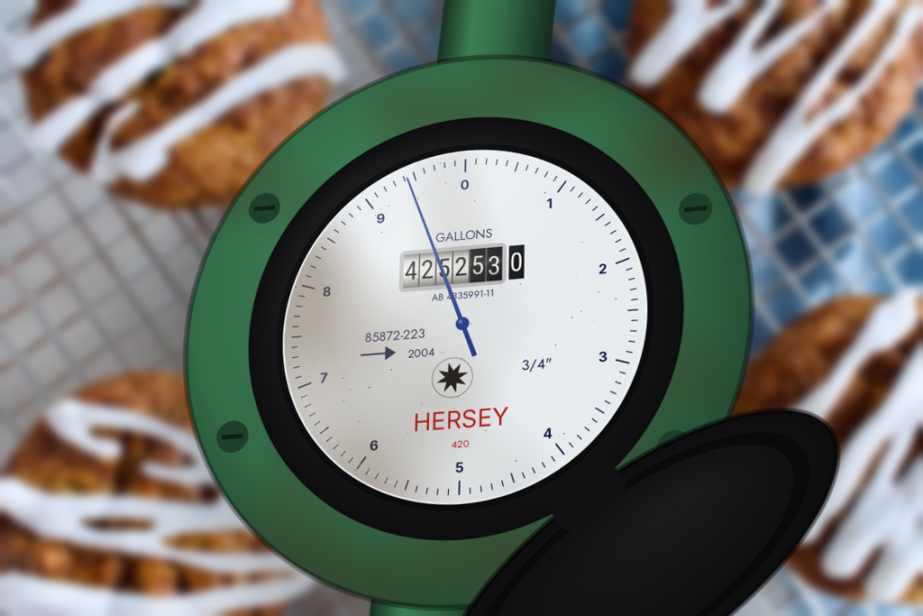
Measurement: 4252529.4 gal
